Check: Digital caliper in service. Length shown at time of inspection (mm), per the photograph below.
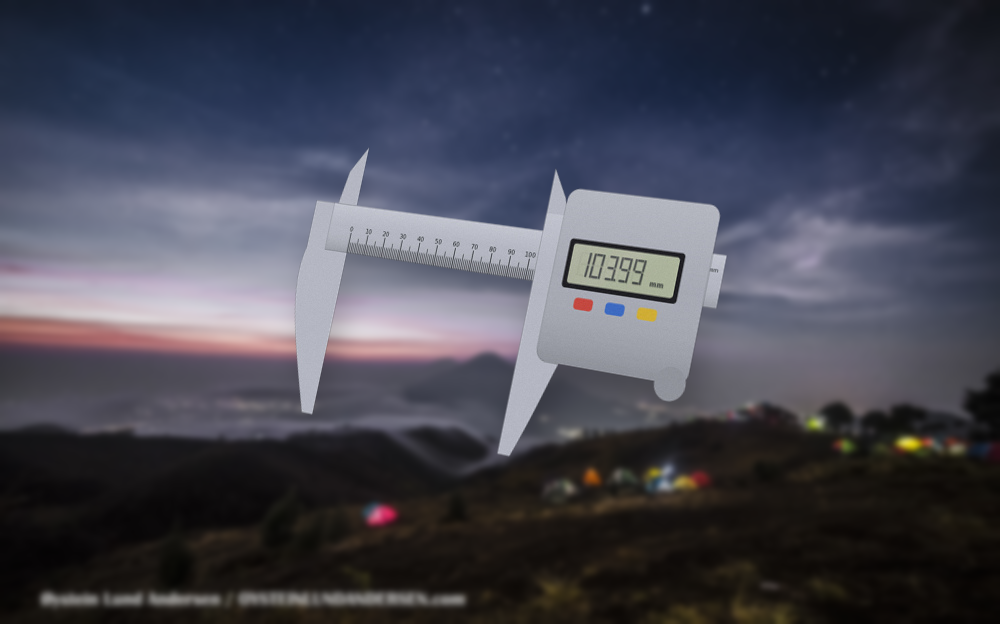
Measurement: 103.99 mm
